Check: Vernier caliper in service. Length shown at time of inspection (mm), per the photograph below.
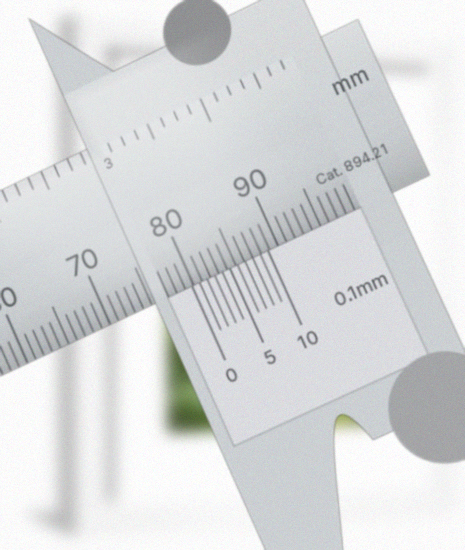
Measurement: 79.8 mm
